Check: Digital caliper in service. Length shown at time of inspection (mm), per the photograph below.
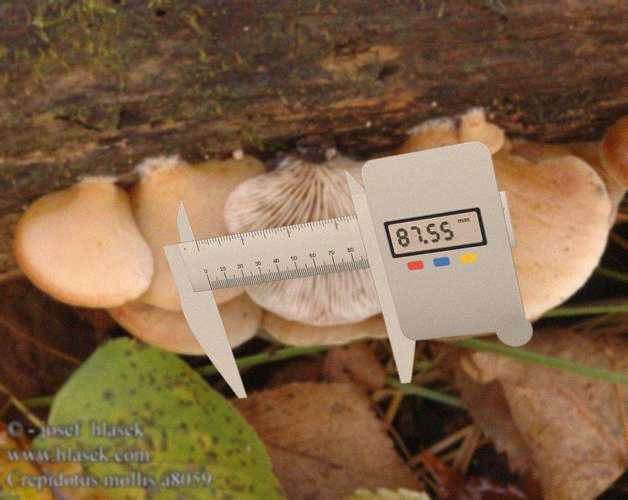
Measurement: 87.55 mm
